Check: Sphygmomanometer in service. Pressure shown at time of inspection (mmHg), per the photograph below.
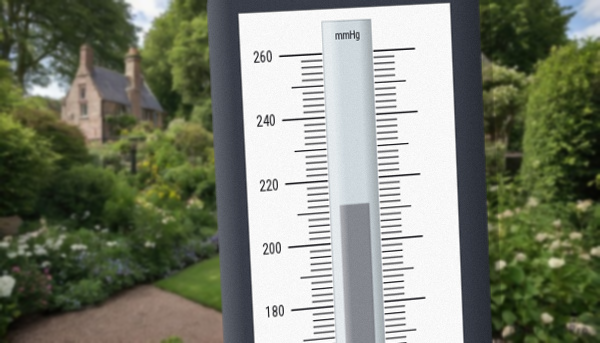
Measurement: 212 mmHg
